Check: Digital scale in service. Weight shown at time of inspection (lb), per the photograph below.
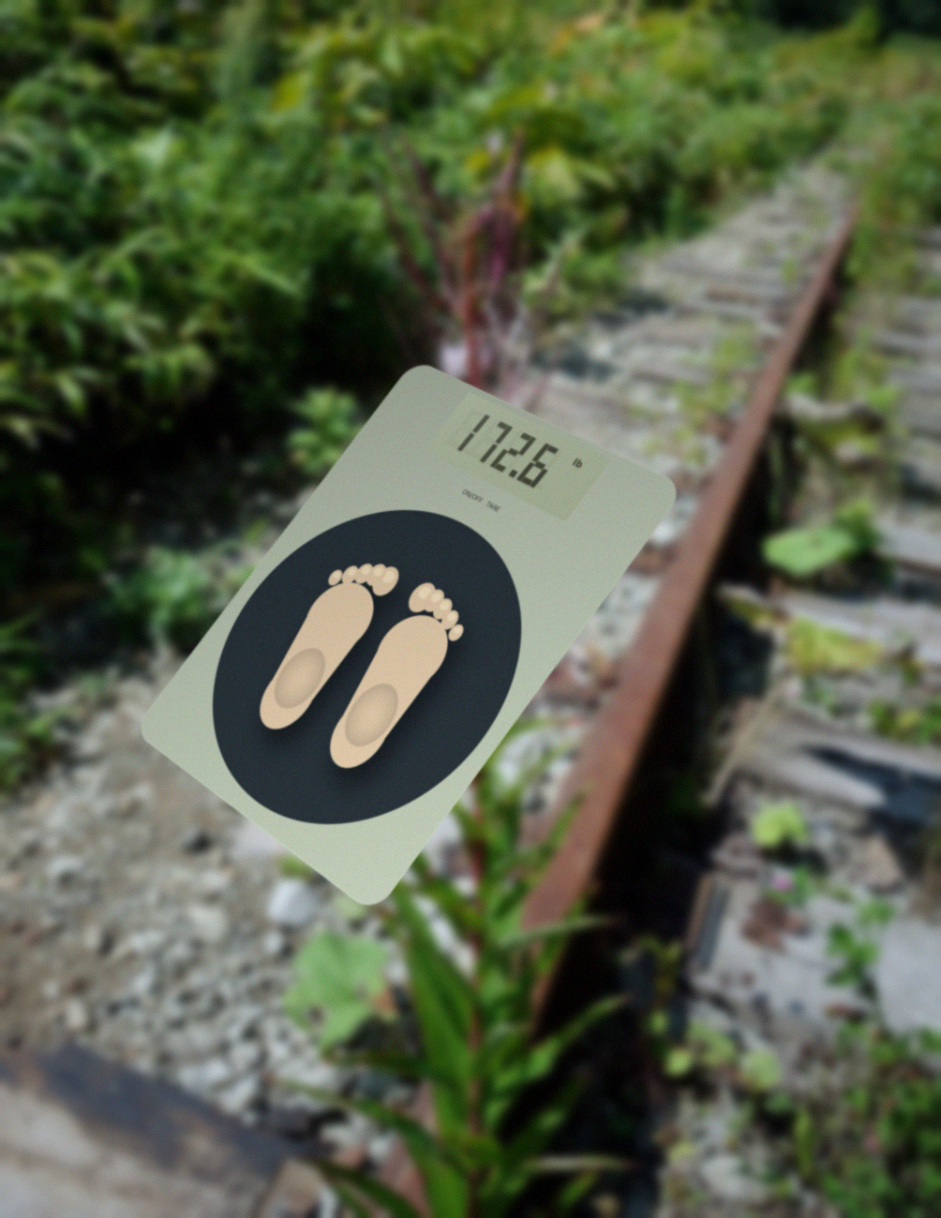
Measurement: 172.6 lb
